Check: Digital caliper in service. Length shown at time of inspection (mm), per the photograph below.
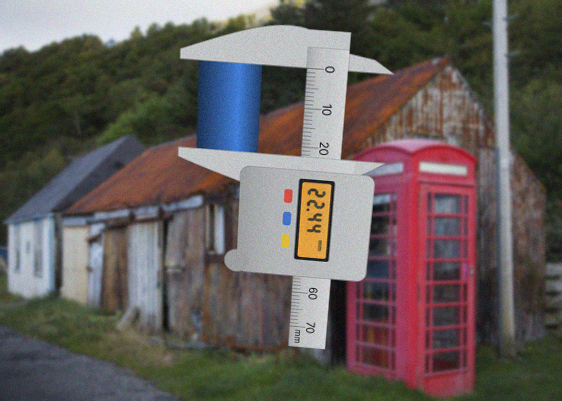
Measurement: 22.44 mm
